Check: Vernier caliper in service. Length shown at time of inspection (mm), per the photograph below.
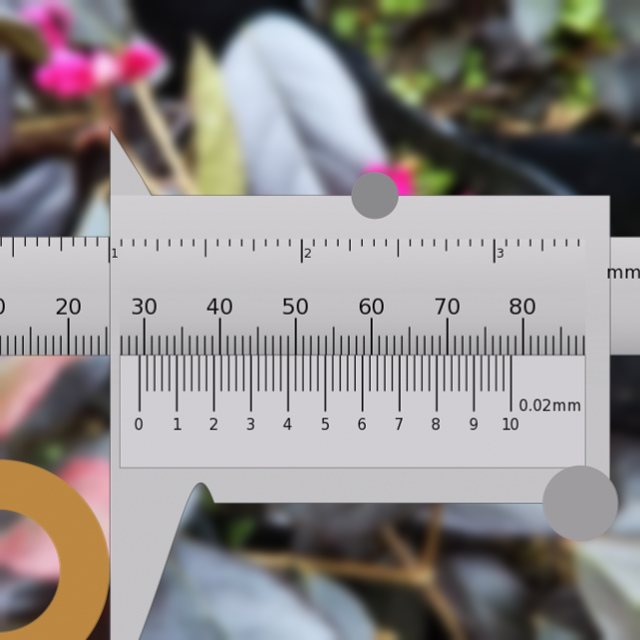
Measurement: 29.4 mm
